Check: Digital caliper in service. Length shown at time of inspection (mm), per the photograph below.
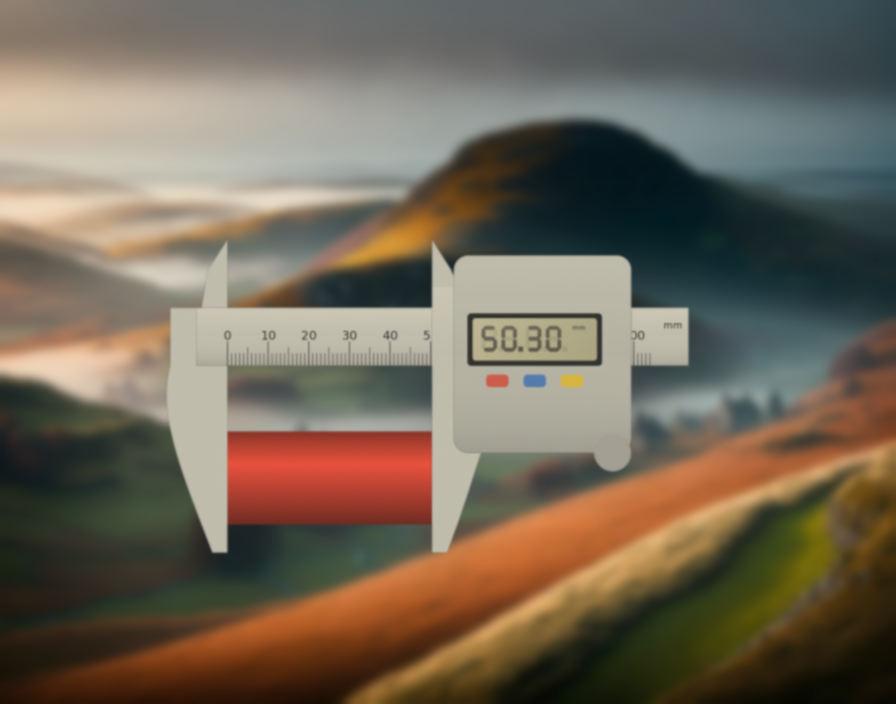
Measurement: 50.30 mm
